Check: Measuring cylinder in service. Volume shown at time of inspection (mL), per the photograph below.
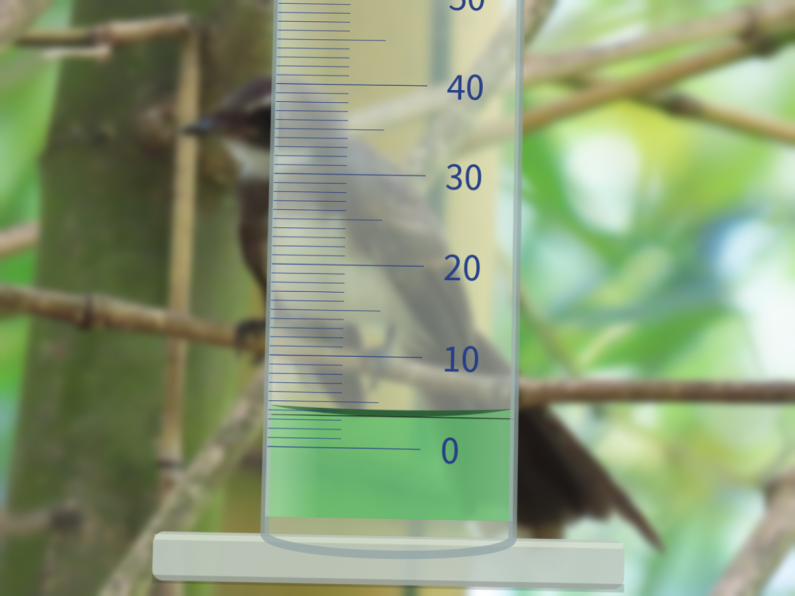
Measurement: 3.5 mL
